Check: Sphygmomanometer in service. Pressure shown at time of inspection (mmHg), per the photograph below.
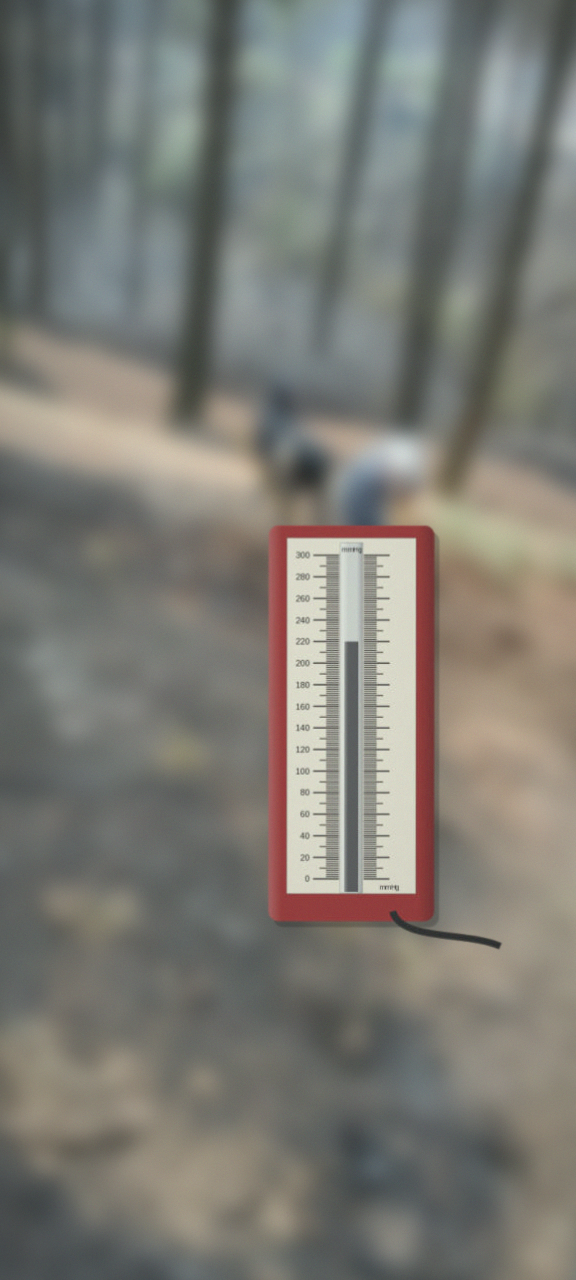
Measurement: 220 mmHg
